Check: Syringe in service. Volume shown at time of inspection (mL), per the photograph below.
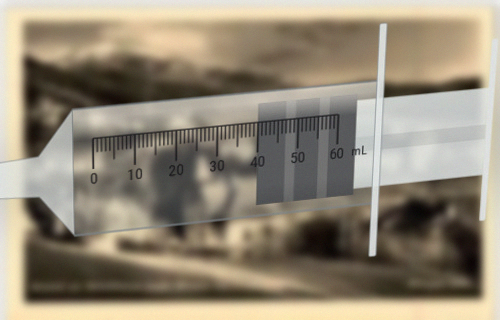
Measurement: 40 mL
